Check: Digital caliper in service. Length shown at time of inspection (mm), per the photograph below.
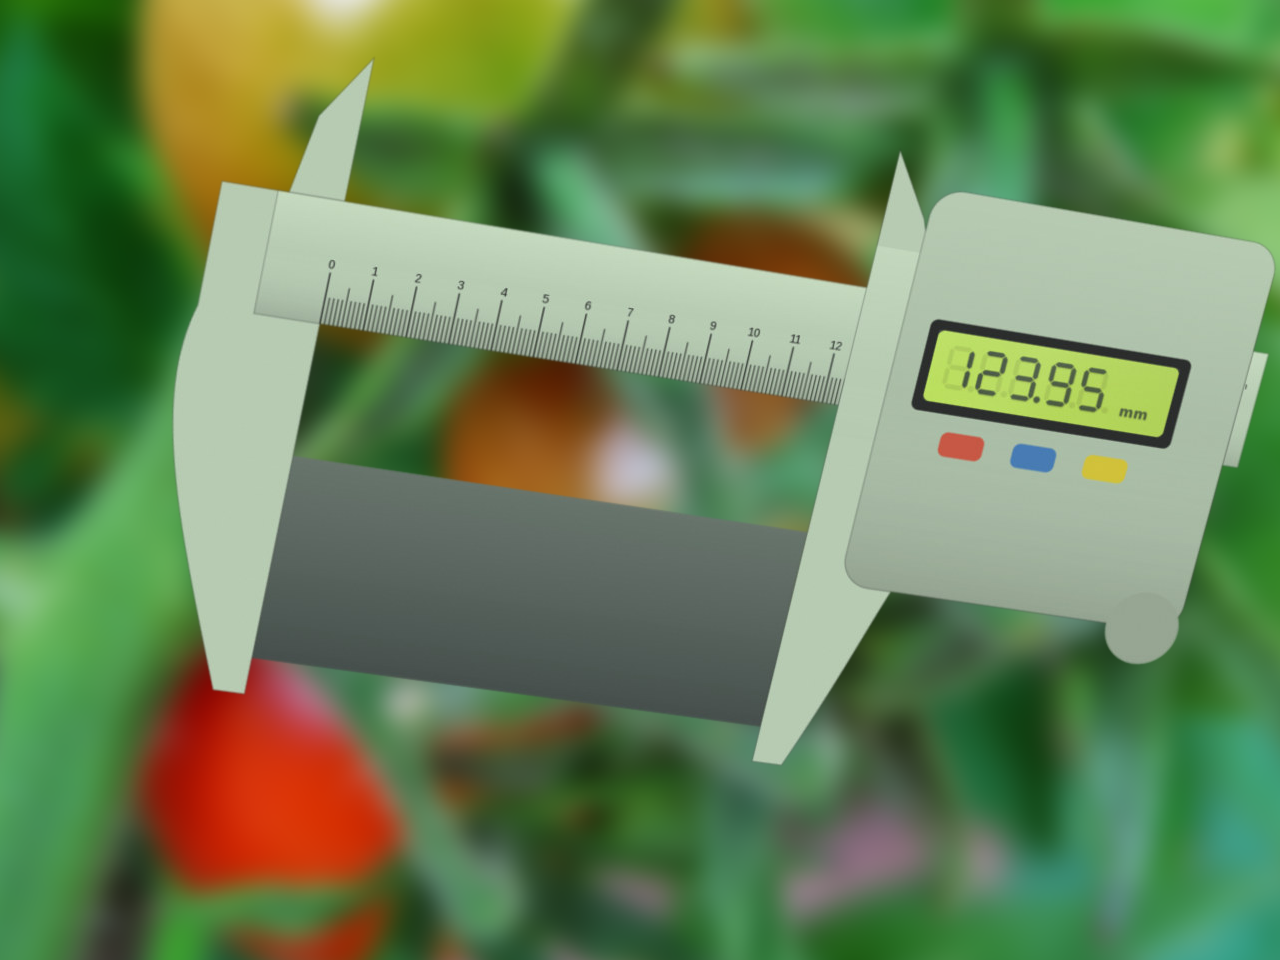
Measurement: 123.95 mm
